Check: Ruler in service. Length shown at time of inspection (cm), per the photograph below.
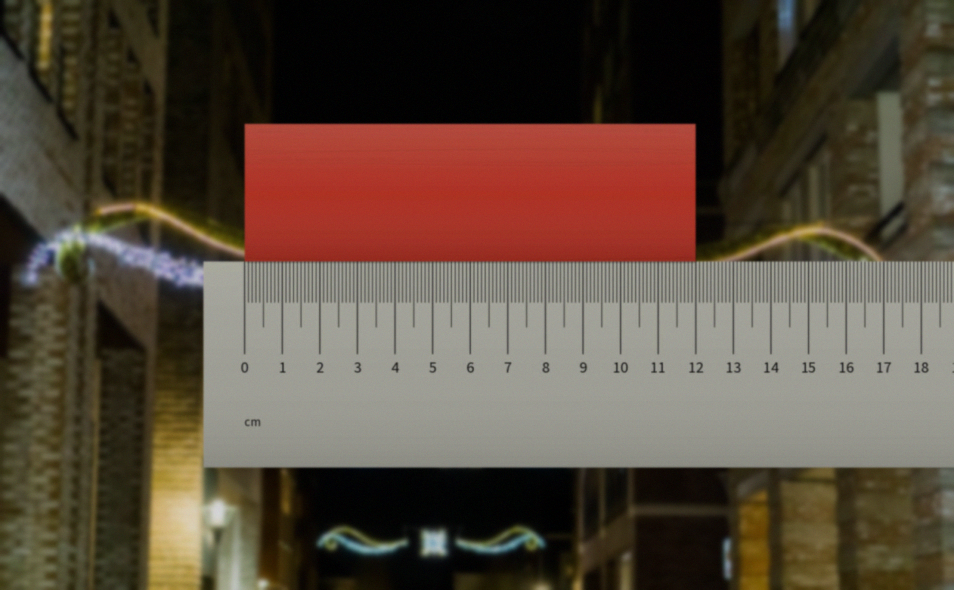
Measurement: 12 cm
